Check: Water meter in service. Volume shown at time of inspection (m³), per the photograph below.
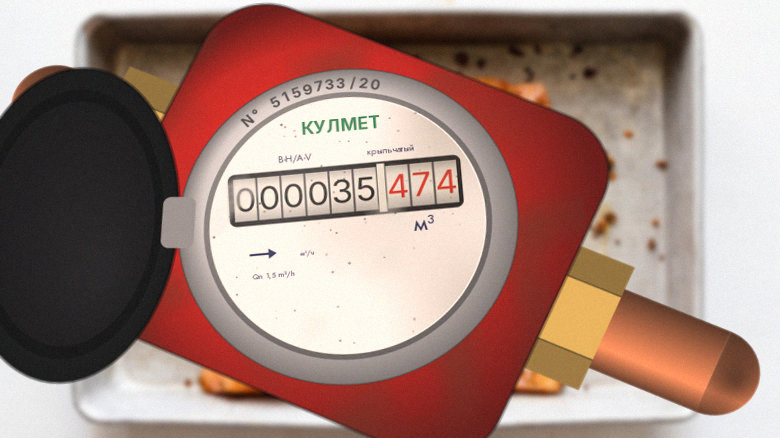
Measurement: 35.474 m³
